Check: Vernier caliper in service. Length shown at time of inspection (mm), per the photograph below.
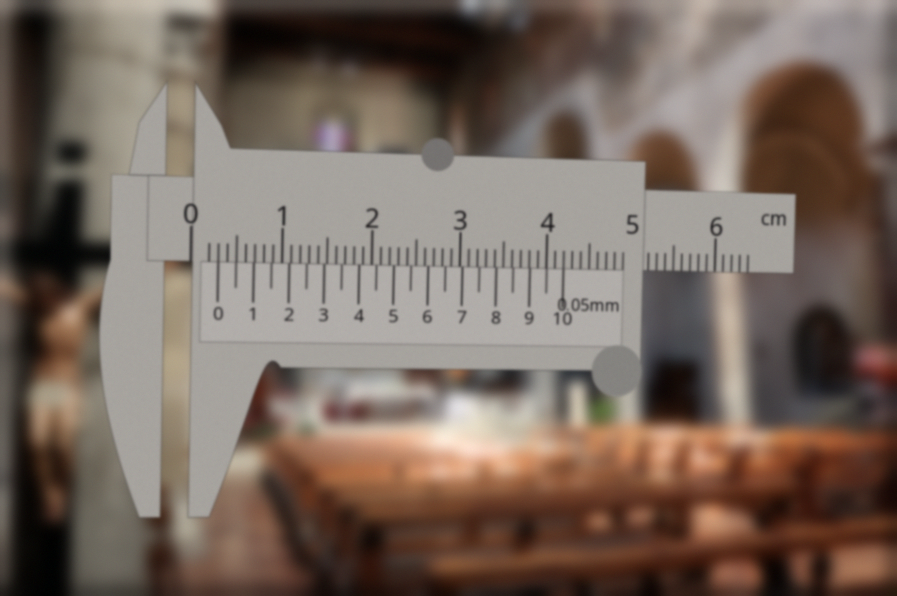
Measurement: 3.0 mm
